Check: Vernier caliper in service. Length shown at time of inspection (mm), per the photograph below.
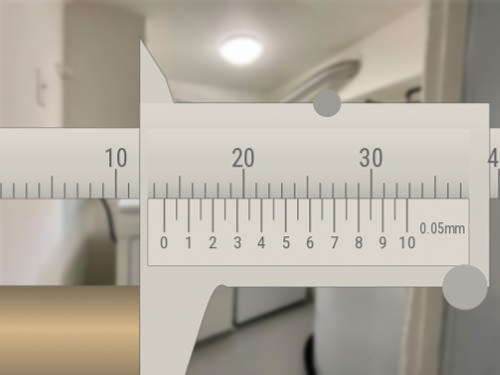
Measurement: 13.8 mm
